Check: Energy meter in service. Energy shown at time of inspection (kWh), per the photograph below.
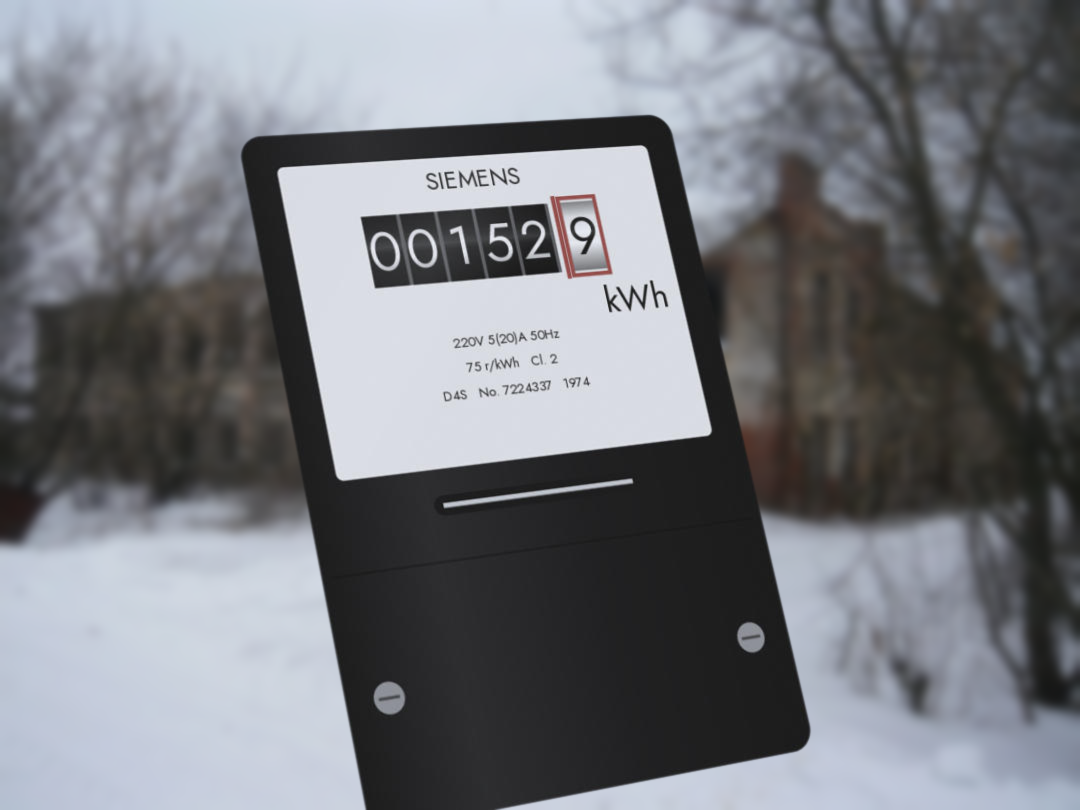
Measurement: 152.9 kWh
